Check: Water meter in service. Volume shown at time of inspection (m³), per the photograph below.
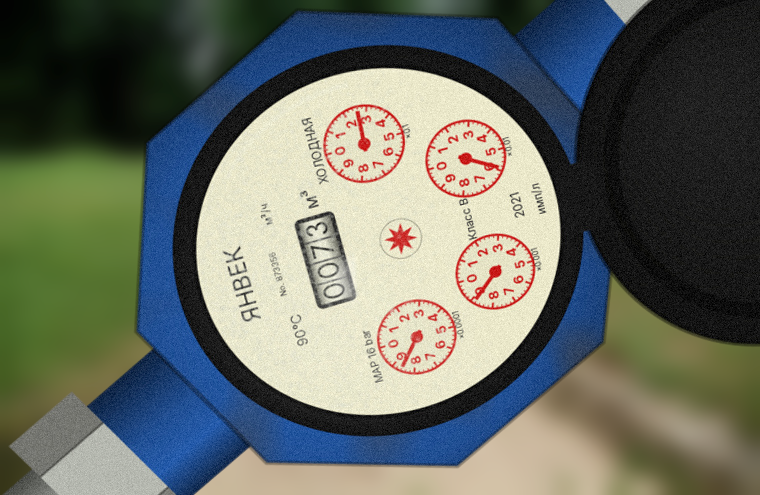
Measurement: 73.2588 m³
